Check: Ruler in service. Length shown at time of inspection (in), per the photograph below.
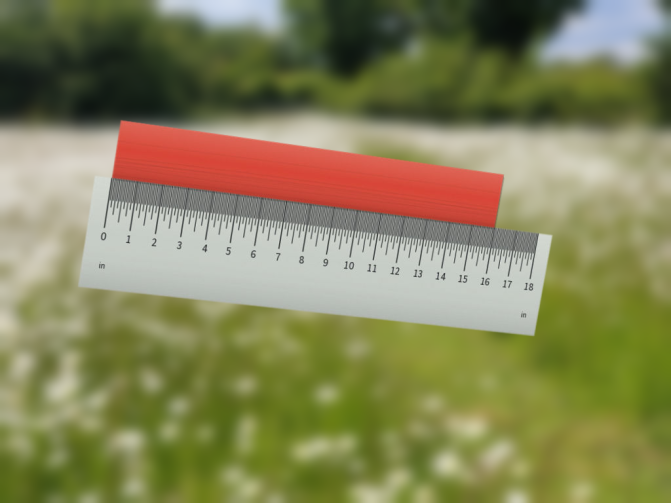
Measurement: 16 in
